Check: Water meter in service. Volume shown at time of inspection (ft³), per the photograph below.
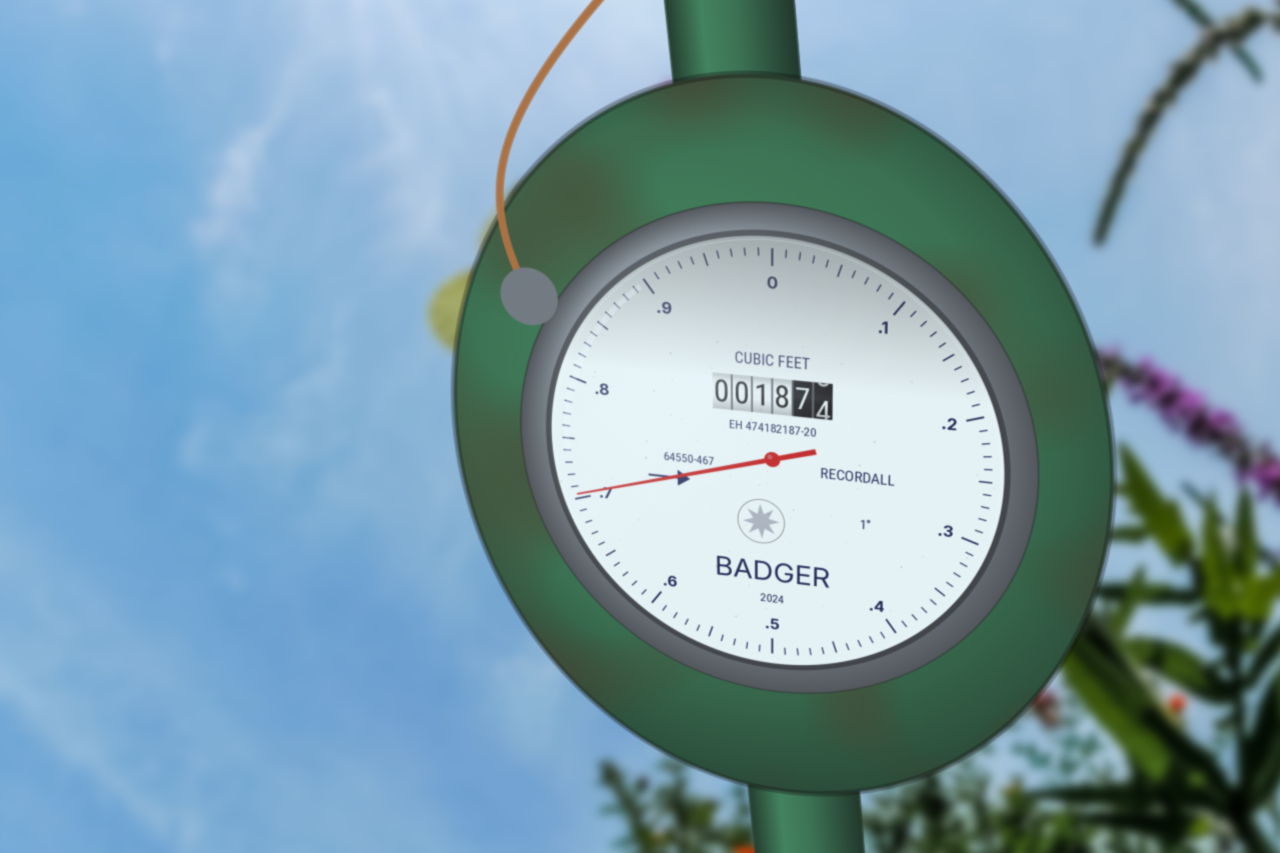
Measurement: 1873.70 ft³
